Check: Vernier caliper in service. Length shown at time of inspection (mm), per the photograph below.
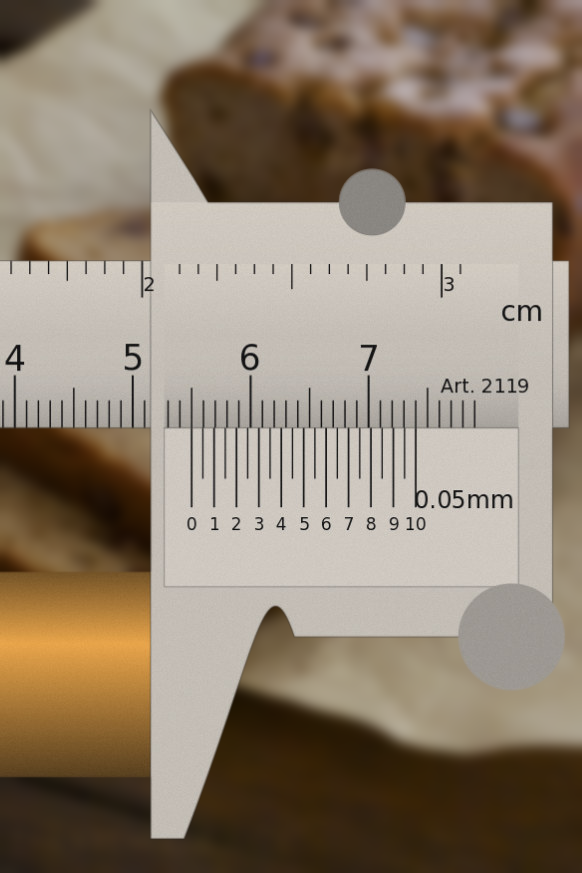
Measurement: 55.0 mm
